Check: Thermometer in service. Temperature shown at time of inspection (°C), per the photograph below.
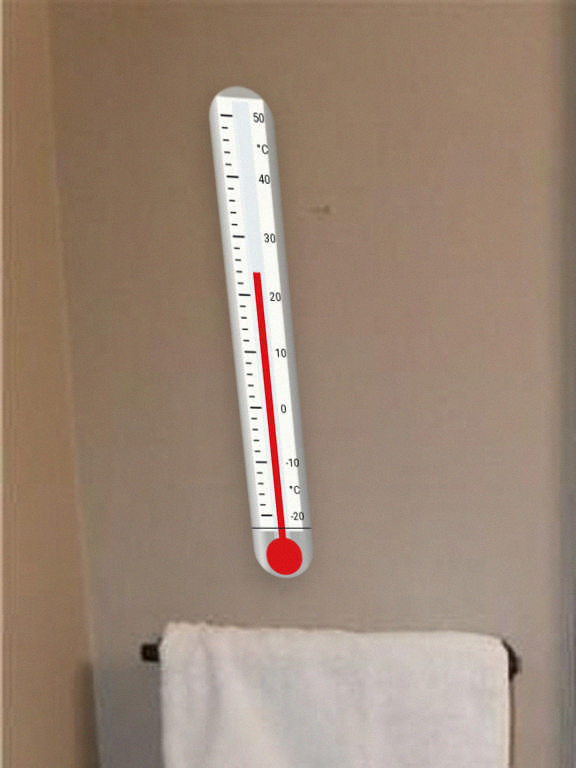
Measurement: 24 °C
